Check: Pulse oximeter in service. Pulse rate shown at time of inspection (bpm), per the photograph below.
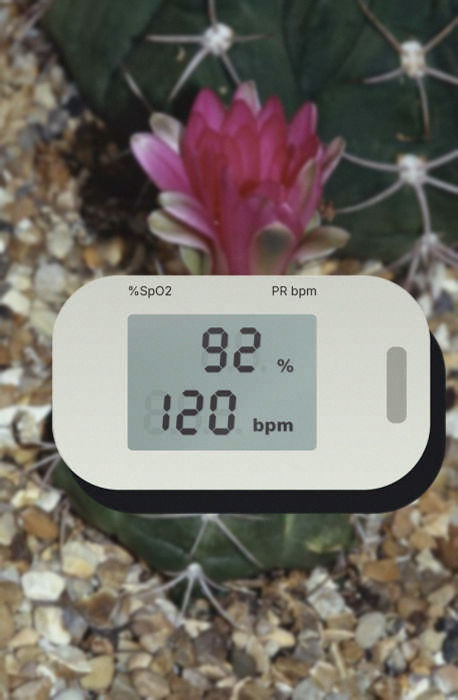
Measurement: 120 bpm
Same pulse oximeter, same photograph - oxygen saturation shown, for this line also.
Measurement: 92 %
